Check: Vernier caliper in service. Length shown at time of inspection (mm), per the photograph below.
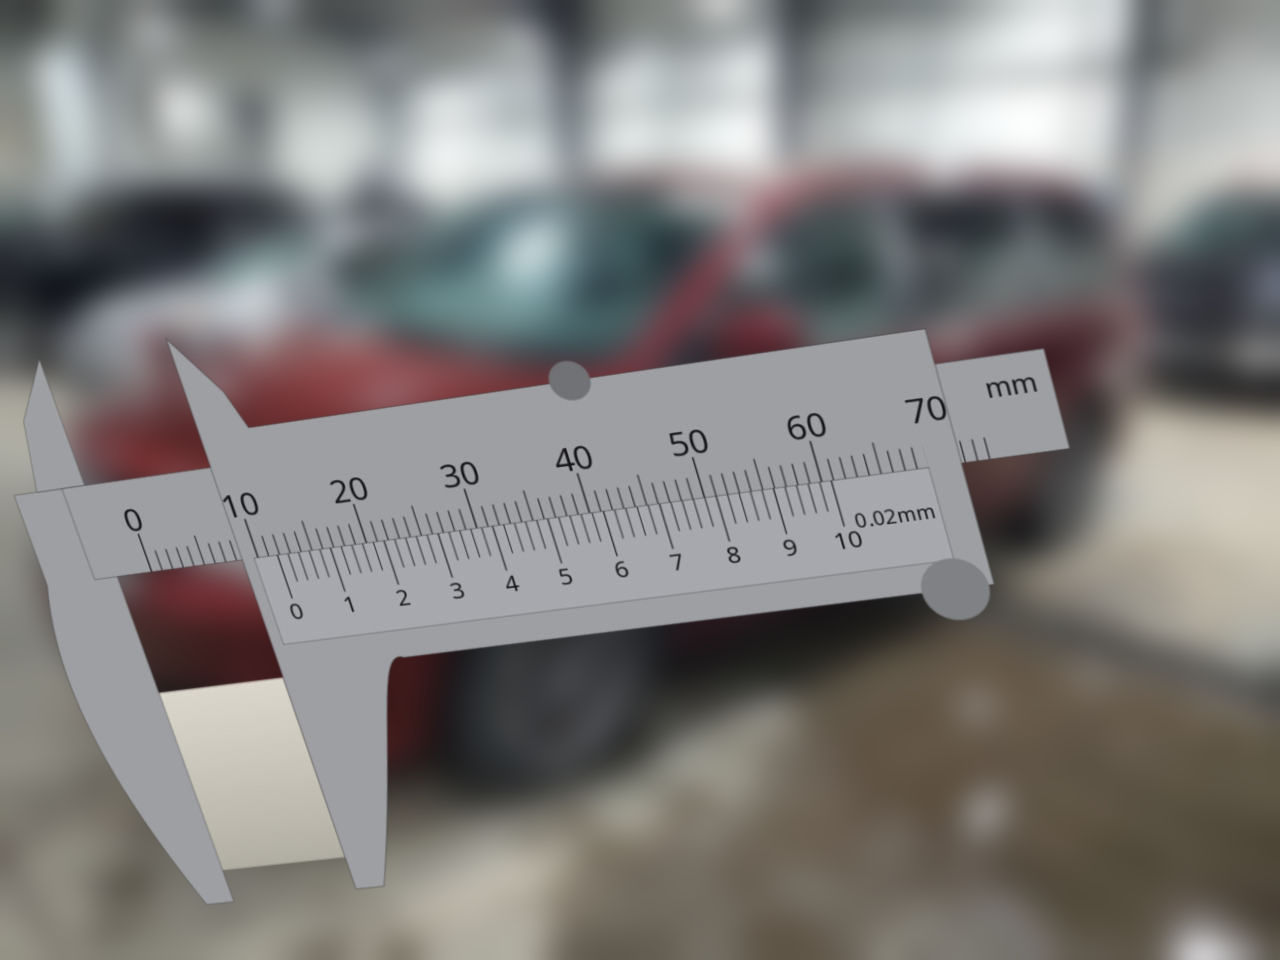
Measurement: 11.8 mm
